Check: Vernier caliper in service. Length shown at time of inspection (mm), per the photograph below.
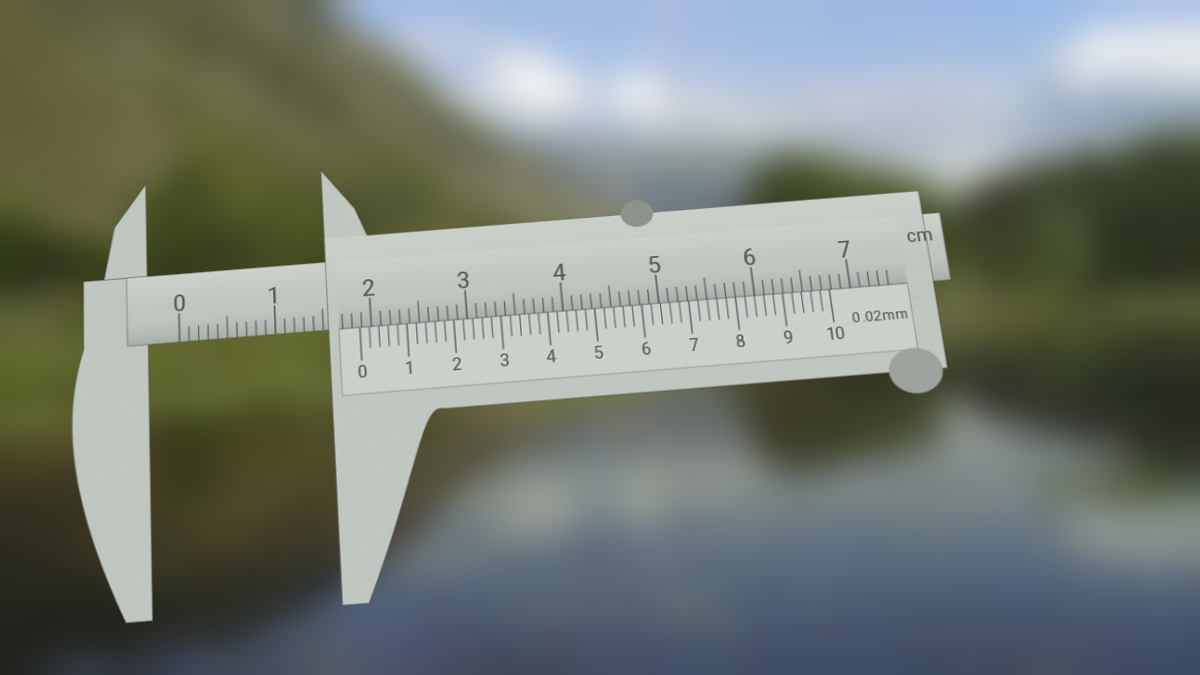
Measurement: 18.8 mm
